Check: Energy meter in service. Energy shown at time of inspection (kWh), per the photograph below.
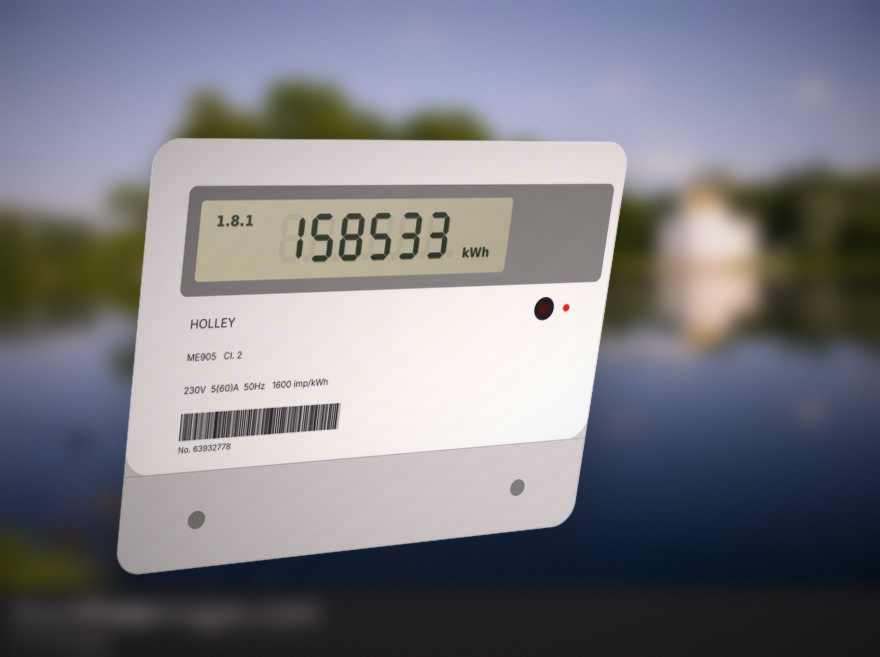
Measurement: 158533 kWh
